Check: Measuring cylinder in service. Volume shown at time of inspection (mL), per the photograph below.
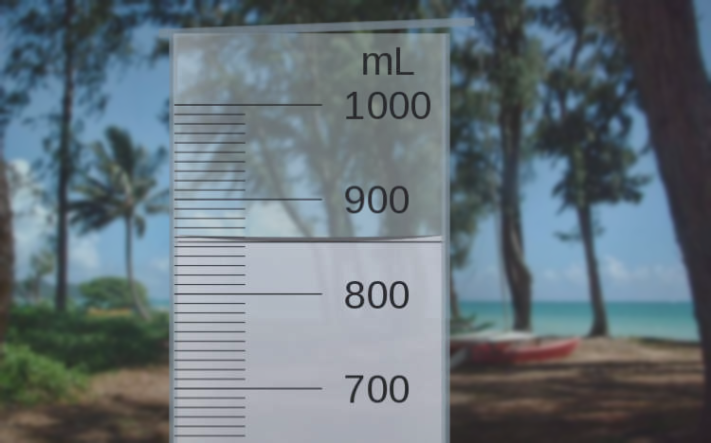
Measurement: 855 mL
